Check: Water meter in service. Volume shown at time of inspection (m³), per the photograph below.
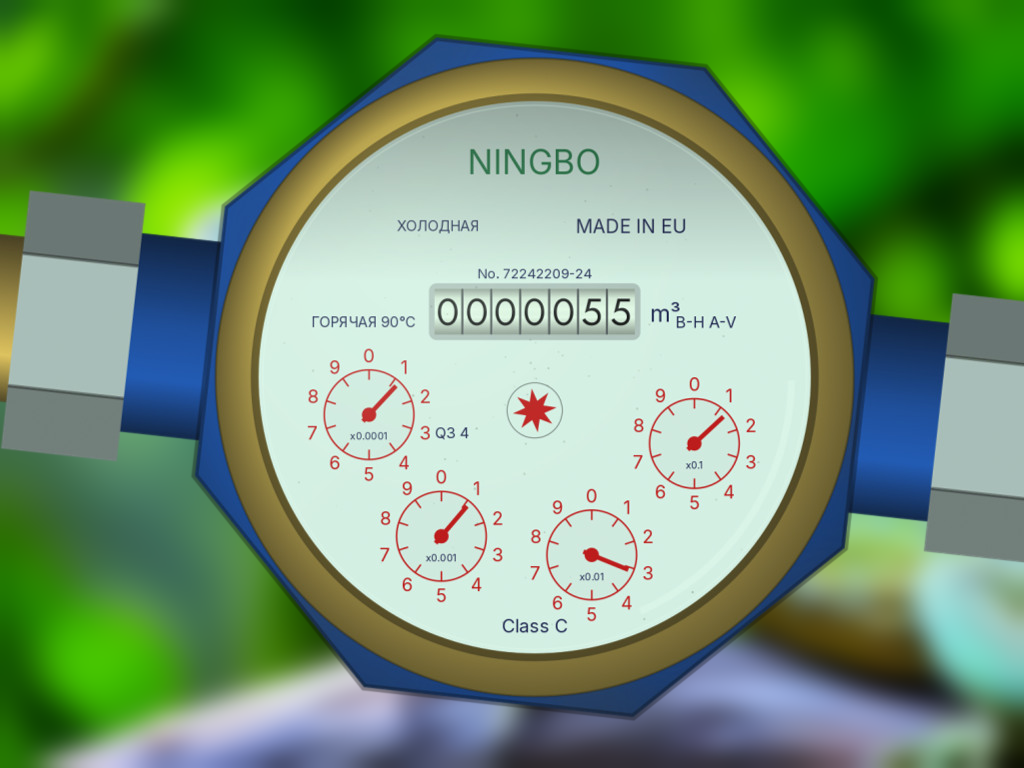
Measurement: 55.1311 m³
